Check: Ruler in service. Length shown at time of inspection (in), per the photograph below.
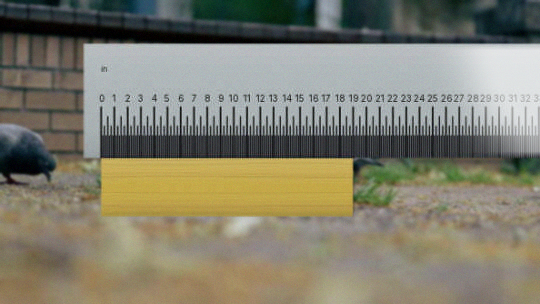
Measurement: 19 in
